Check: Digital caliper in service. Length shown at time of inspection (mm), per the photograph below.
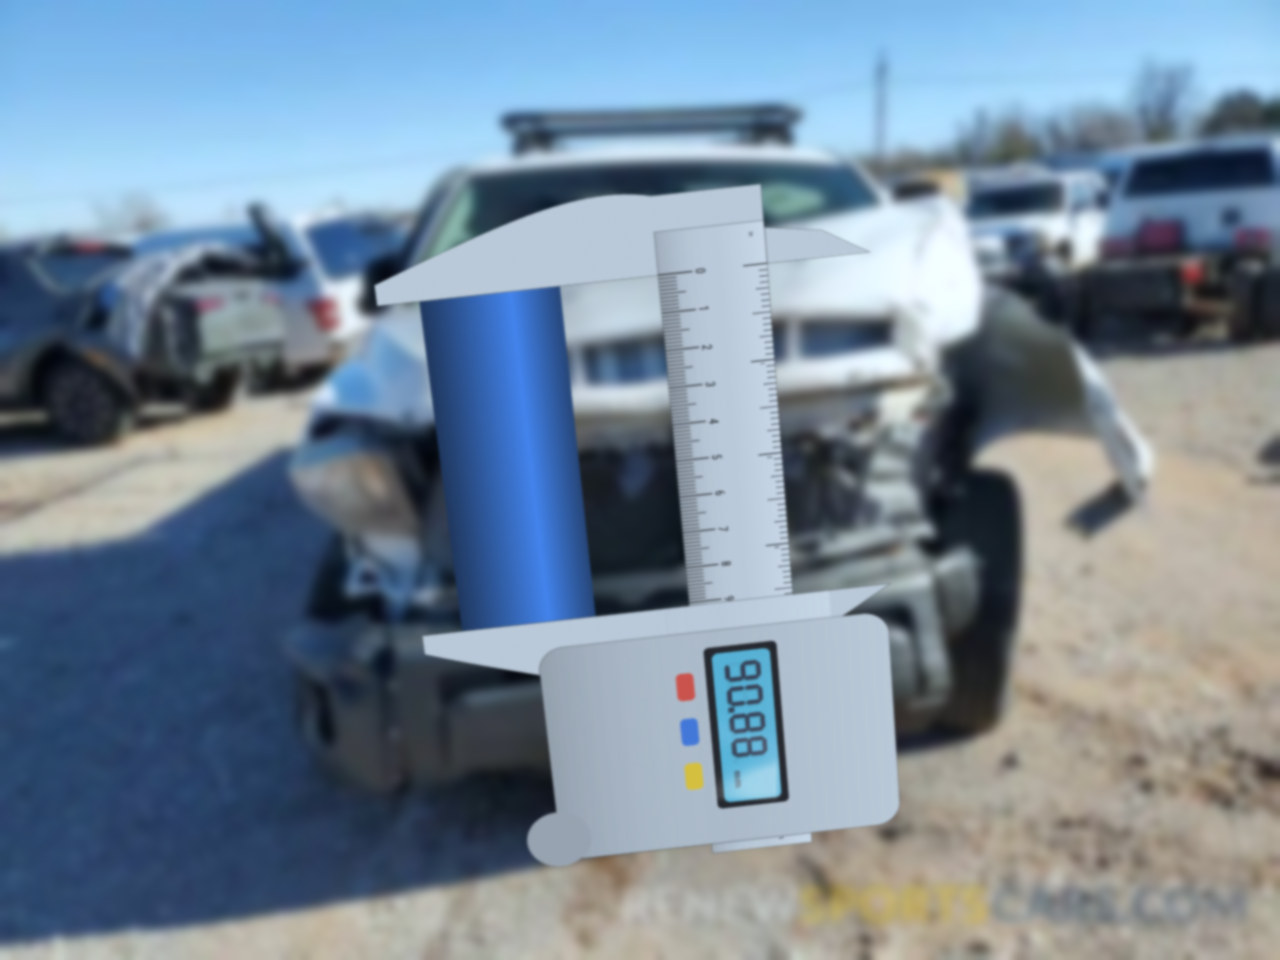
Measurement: 90.88 mm
